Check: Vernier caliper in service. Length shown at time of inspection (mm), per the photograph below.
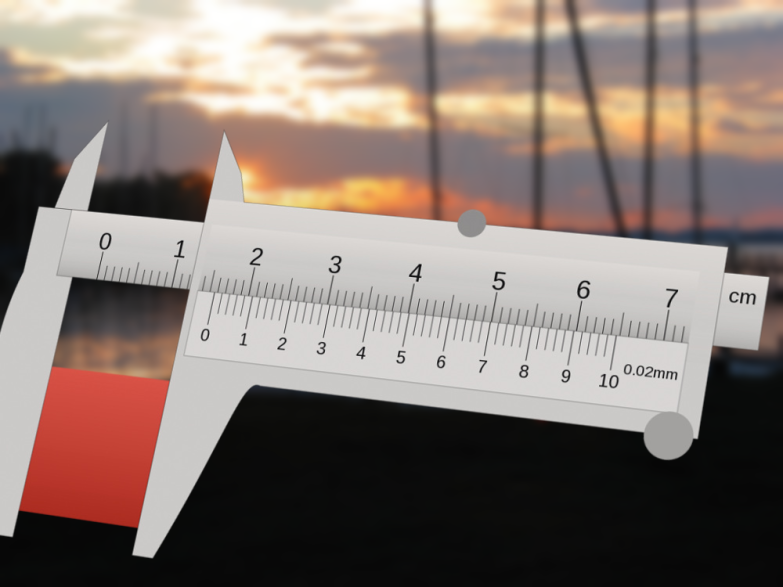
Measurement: 15.6 mm
